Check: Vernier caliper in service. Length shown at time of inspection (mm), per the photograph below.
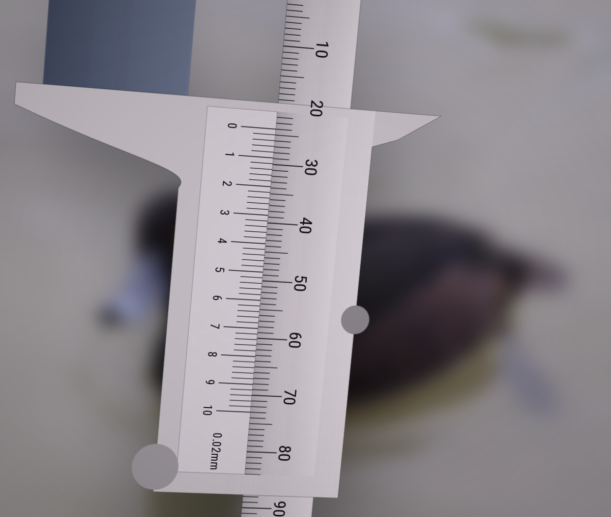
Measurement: 24.0 mm
